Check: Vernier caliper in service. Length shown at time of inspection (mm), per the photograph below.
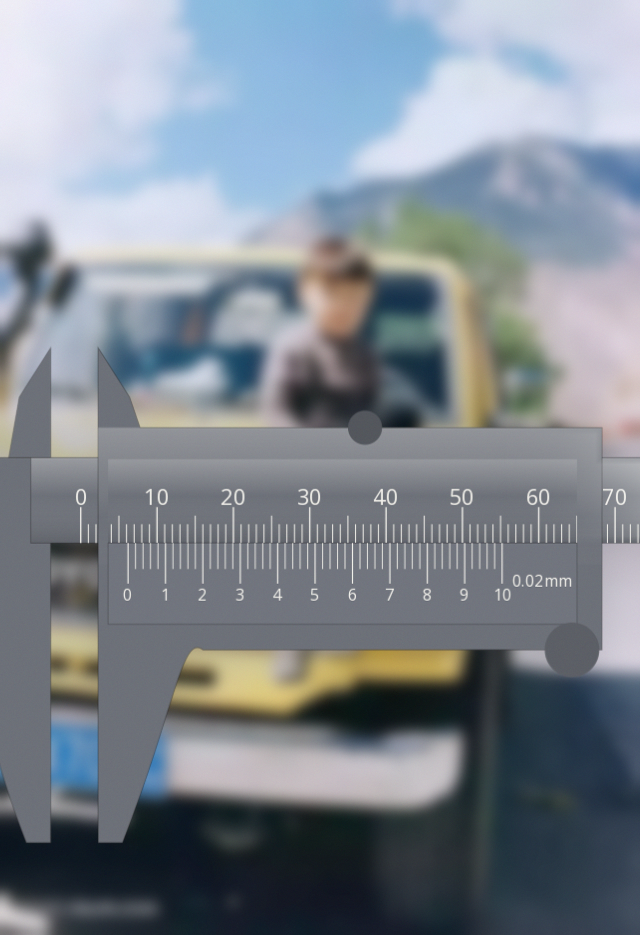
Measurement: 6.2 mm
